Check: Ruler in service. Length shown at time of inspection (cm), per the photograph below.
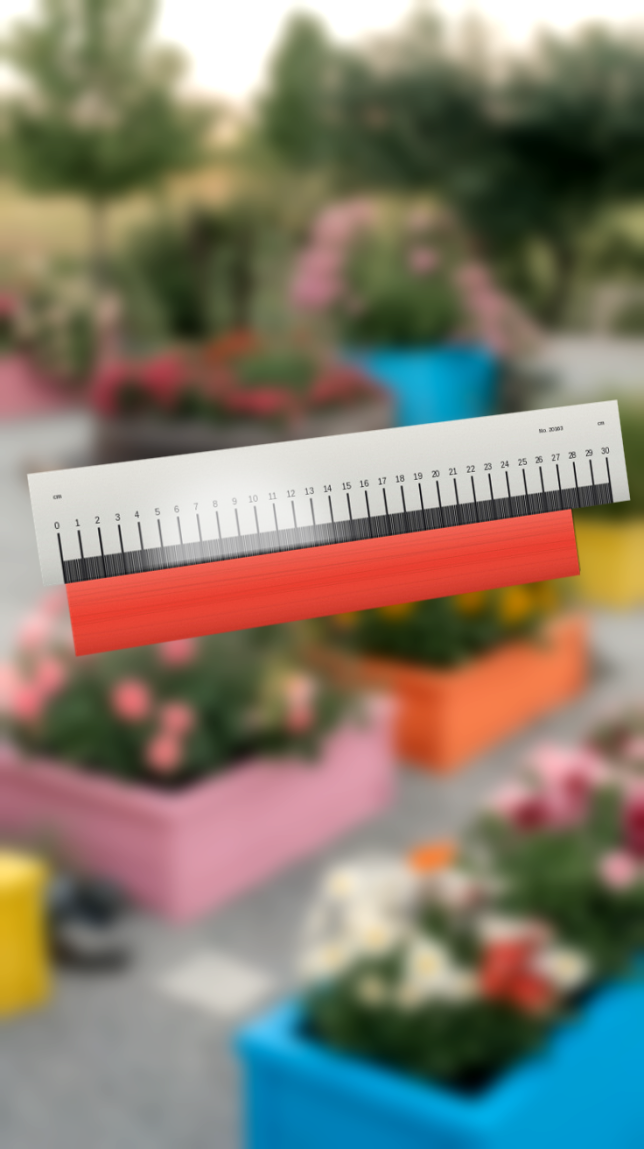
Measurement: 27.5 cm
